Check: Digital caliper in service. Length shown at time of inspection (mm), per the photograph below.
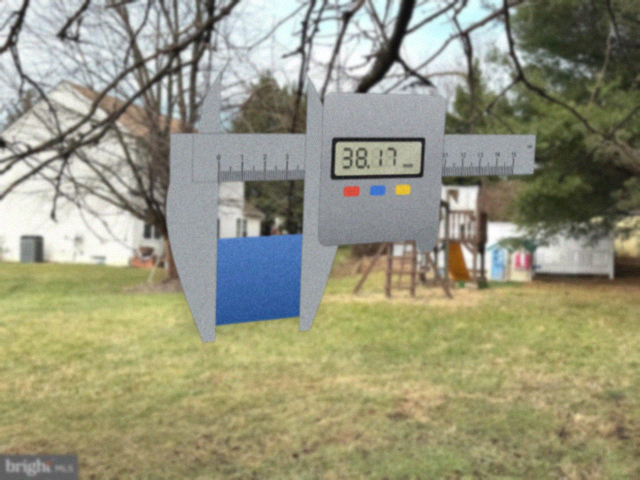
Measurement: 38.17 mm
